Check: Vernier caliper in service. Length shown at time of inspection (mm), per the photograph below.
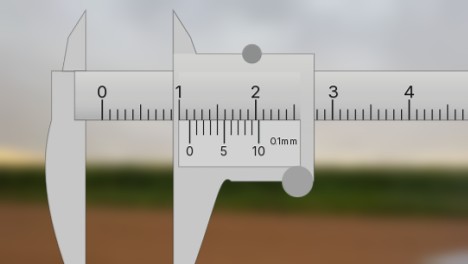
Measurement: 11.4 mm
